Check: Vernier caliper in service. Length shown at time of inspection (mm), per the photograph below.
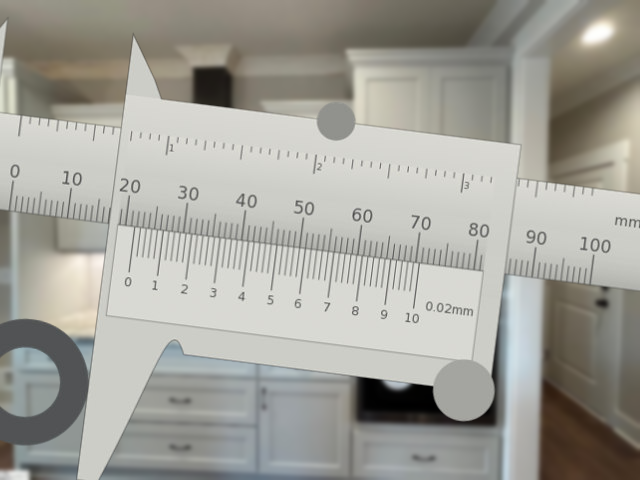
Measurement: 21.6 mm
